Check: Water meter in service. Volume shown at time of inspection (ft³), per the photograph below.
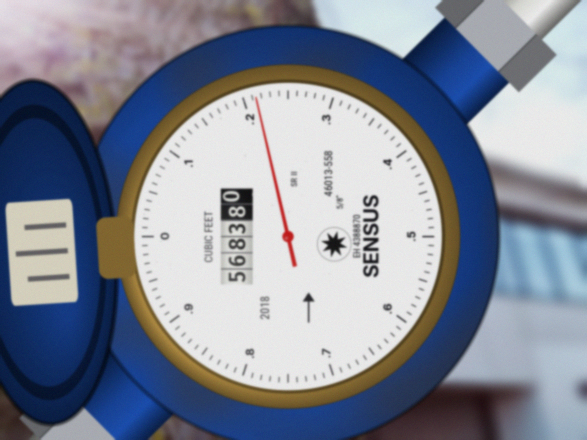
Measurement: 568380.21 ft³
